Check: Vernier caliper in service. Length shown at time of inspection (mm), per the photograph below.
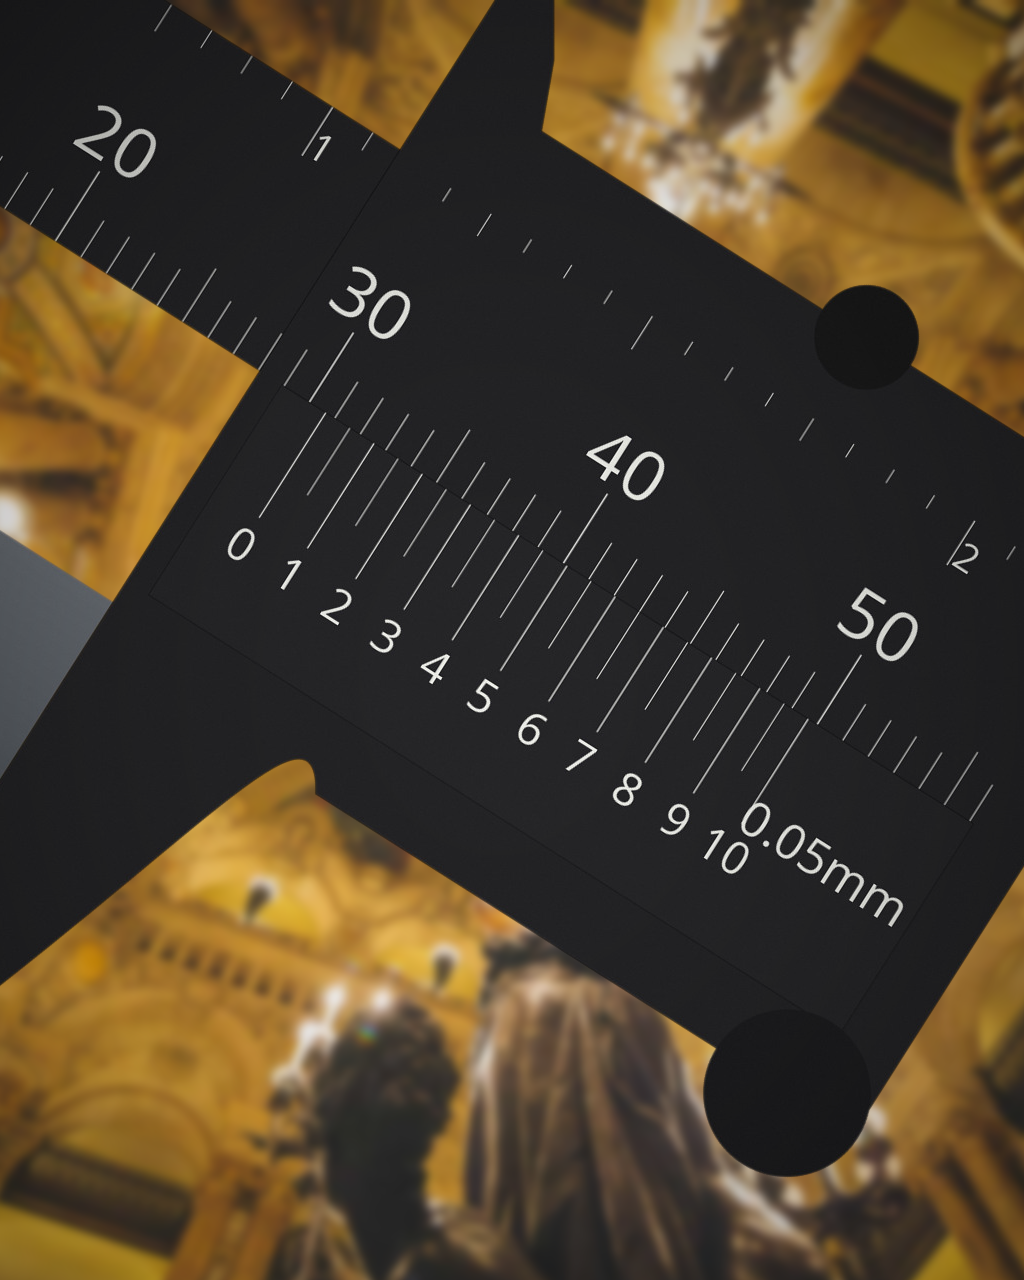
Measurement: 30.65 mm
